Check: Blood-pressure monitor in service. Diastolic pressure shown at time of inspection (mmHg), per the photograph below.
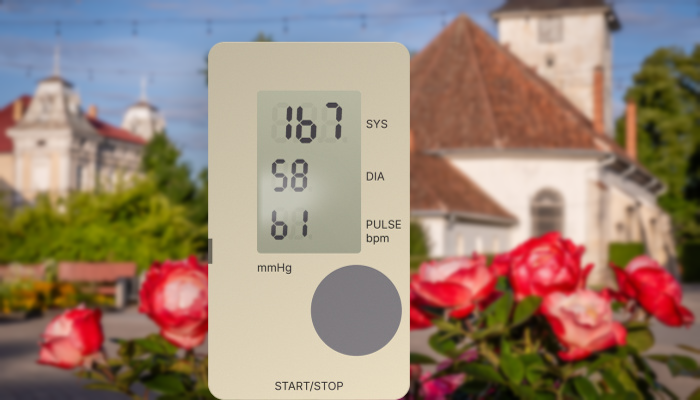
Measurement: 58 mmHg
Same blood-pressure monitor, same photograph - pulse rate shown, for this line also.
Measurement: 61 bpm
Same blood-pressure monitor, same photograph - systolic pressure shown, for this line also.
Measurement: 167 mmHg
